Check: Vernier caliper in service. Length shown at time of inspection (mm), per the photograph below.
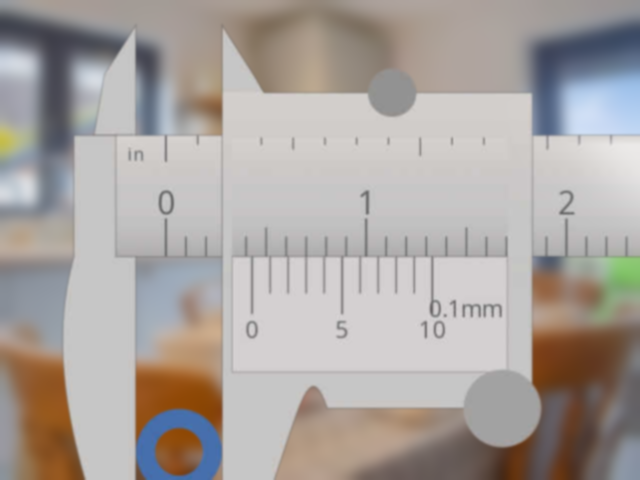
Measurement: 4.3 mm
